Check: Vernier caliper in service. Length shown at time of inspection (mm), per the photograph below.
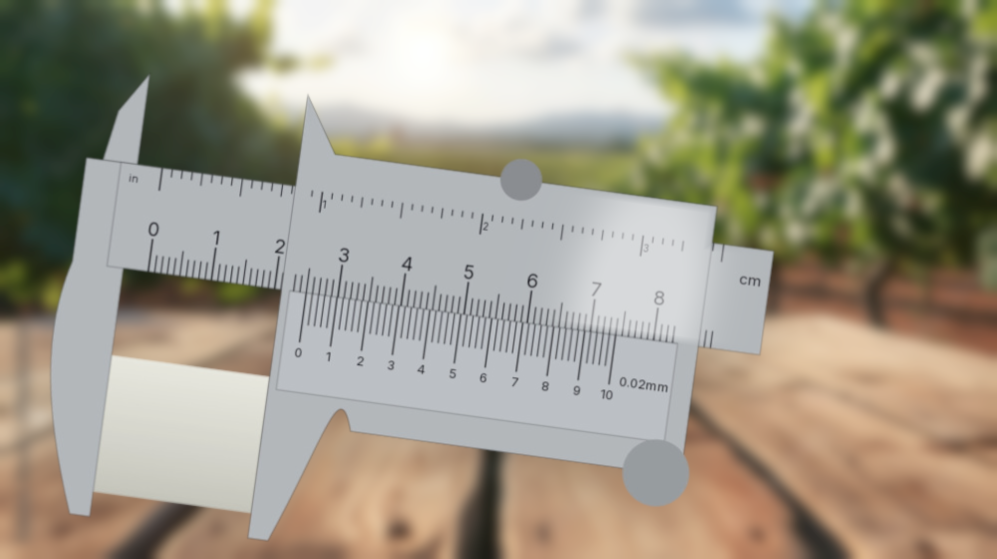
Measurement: 25.0 mm
